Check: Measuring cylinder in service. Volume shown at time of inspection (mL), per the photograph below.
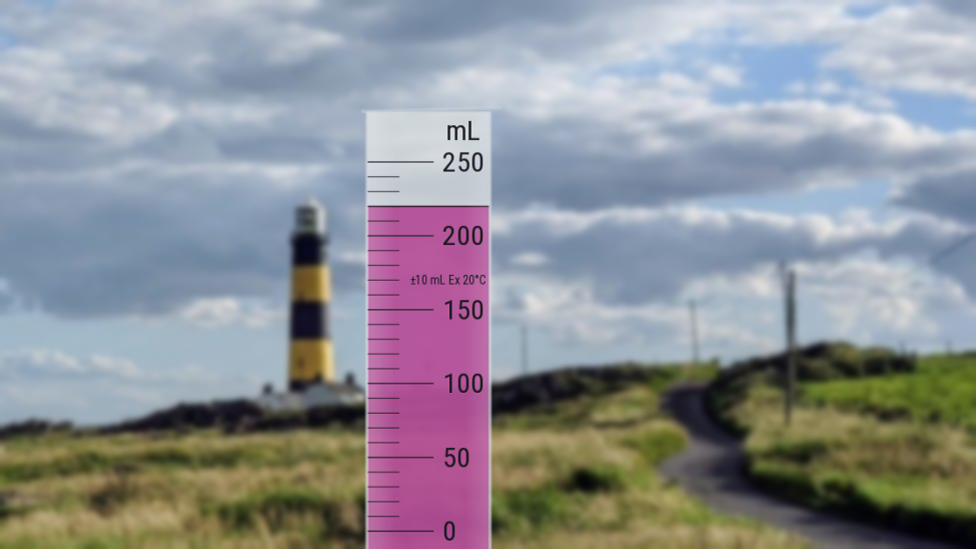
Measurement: 220 mL
